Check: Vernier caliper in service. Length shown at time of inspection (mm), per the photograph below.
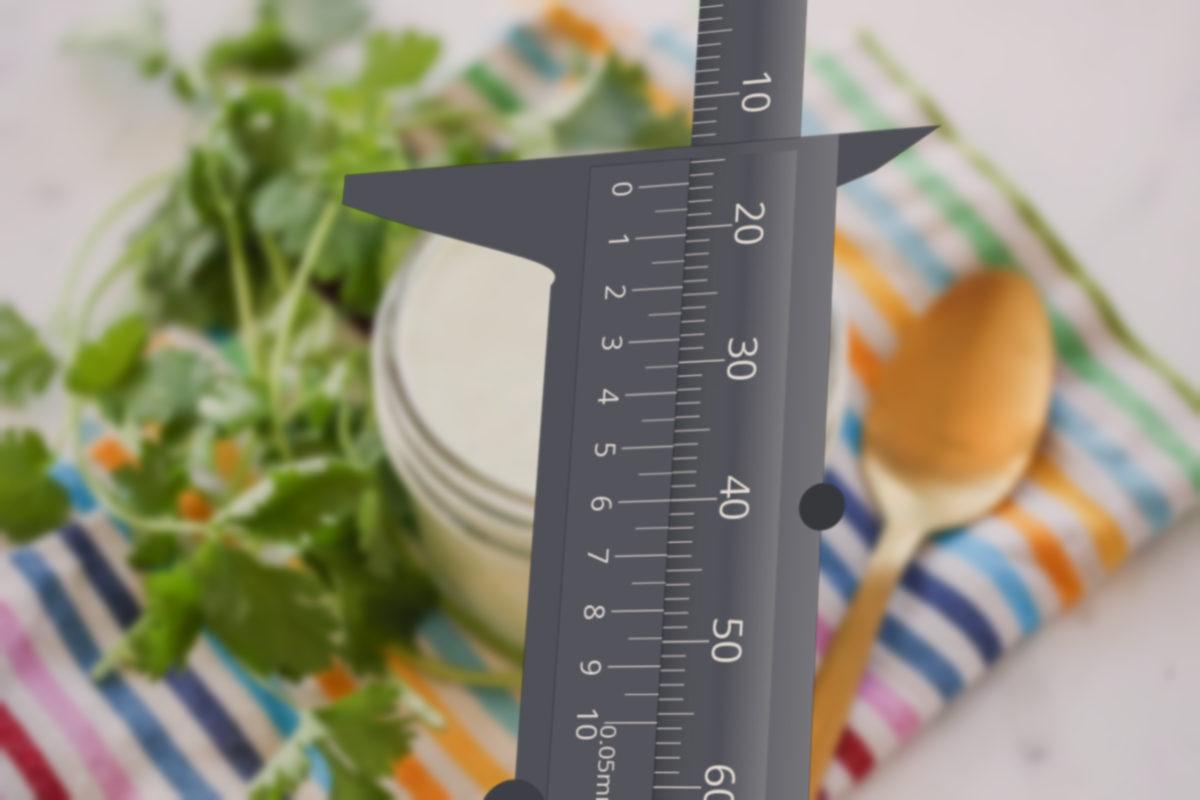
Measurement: 16.6 mm
